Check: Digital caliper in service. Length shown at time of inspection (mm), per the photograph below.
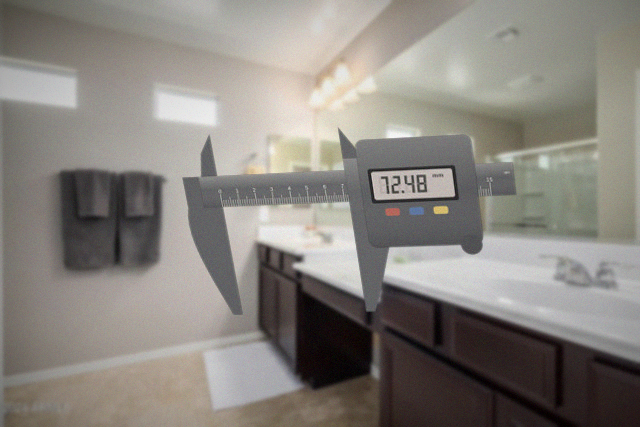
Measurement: 72.48 mm
